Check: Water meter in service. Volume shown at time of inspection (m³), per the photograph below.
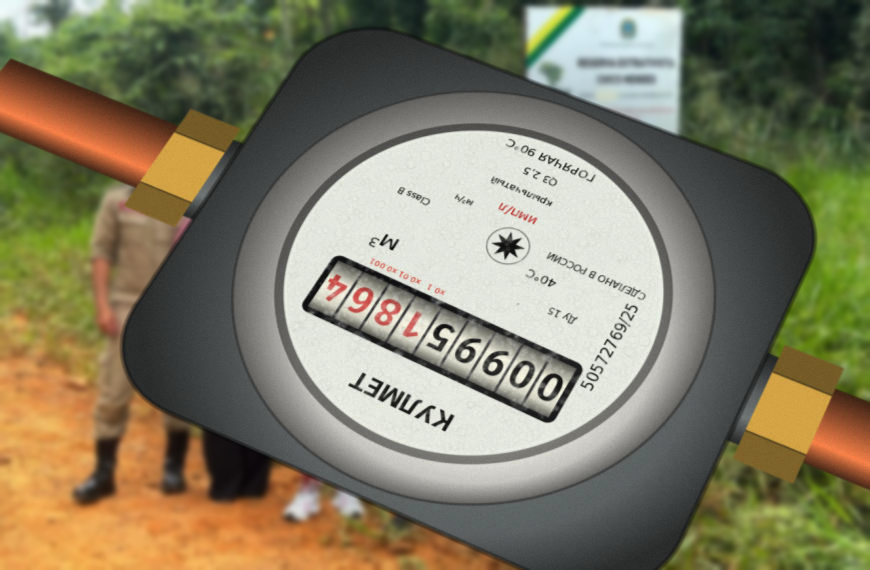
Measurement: 995.1864 m³
